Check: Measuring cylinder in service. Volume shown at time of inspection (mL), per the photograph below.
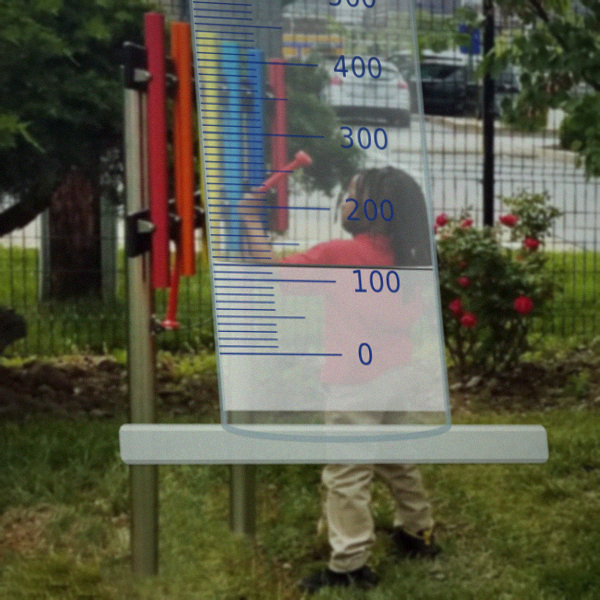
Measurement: 120 mL
